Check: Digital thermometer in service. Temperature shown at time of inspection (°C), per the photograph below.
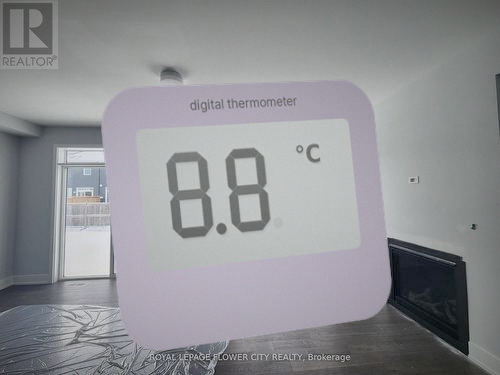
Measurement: 8.8 °C
